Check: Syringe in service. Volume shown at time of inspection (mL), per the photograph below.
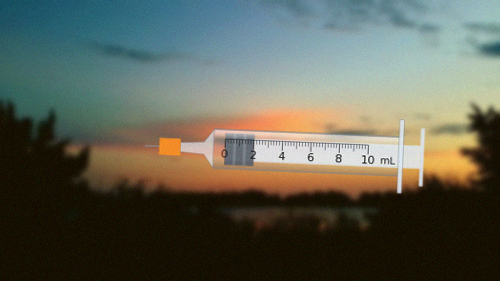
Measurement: 0 mL
